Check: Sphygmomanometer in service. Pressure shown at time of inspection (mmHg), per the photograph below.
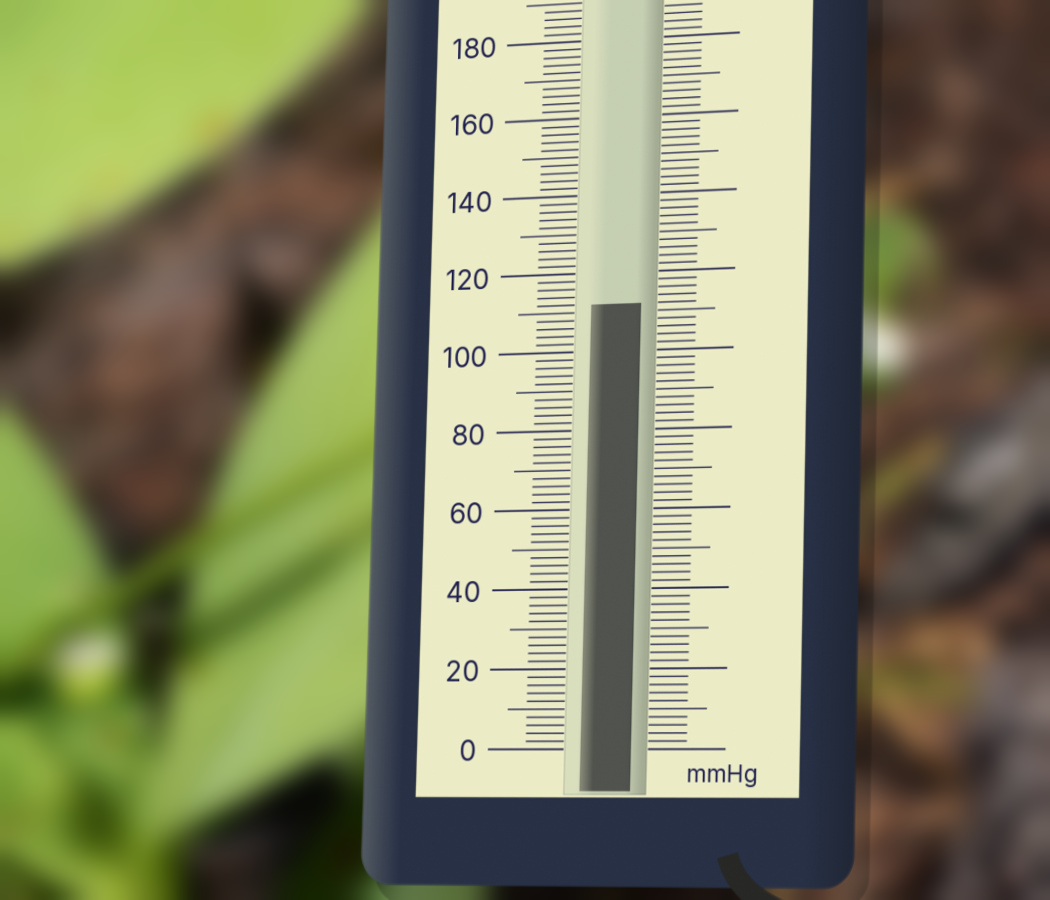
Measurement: 112 mmHg
